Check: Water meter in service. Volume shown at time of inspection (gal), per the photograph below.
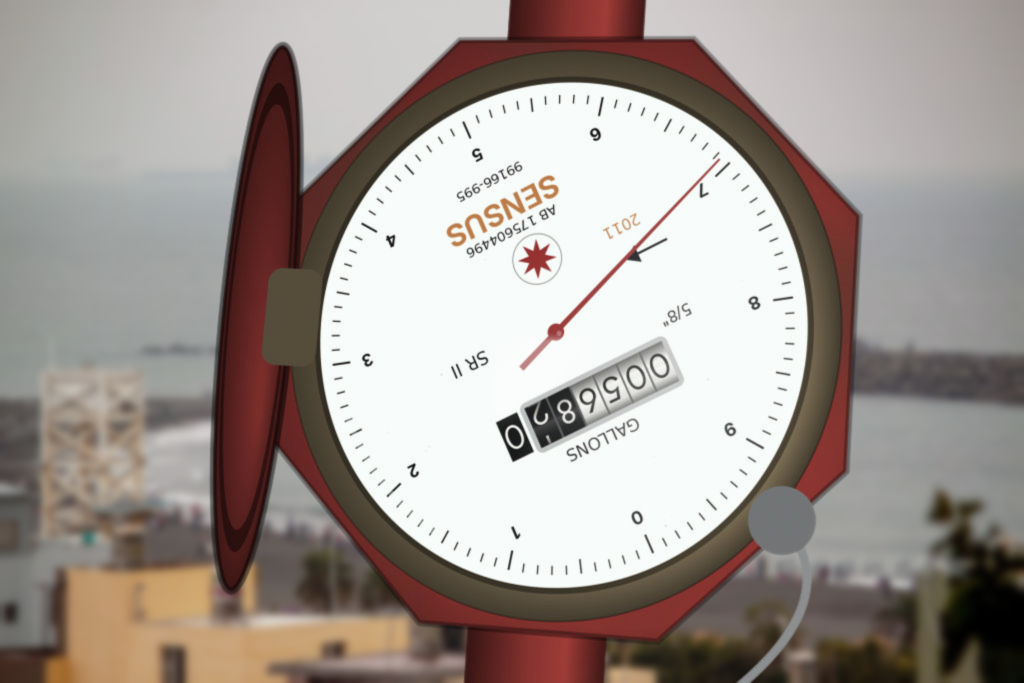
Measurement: 56816.9 gal
